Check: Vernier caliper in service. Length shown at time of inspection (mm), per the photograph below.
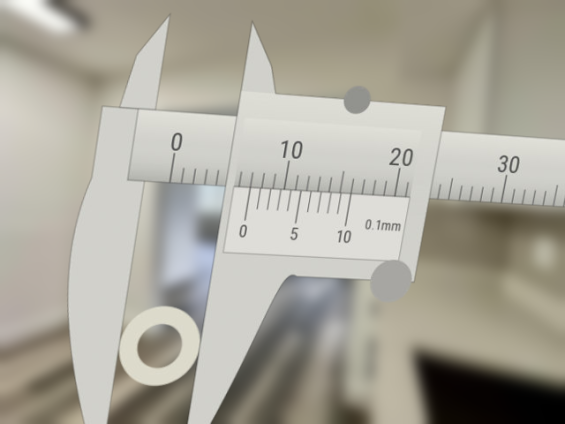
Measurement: 7.0 mm
